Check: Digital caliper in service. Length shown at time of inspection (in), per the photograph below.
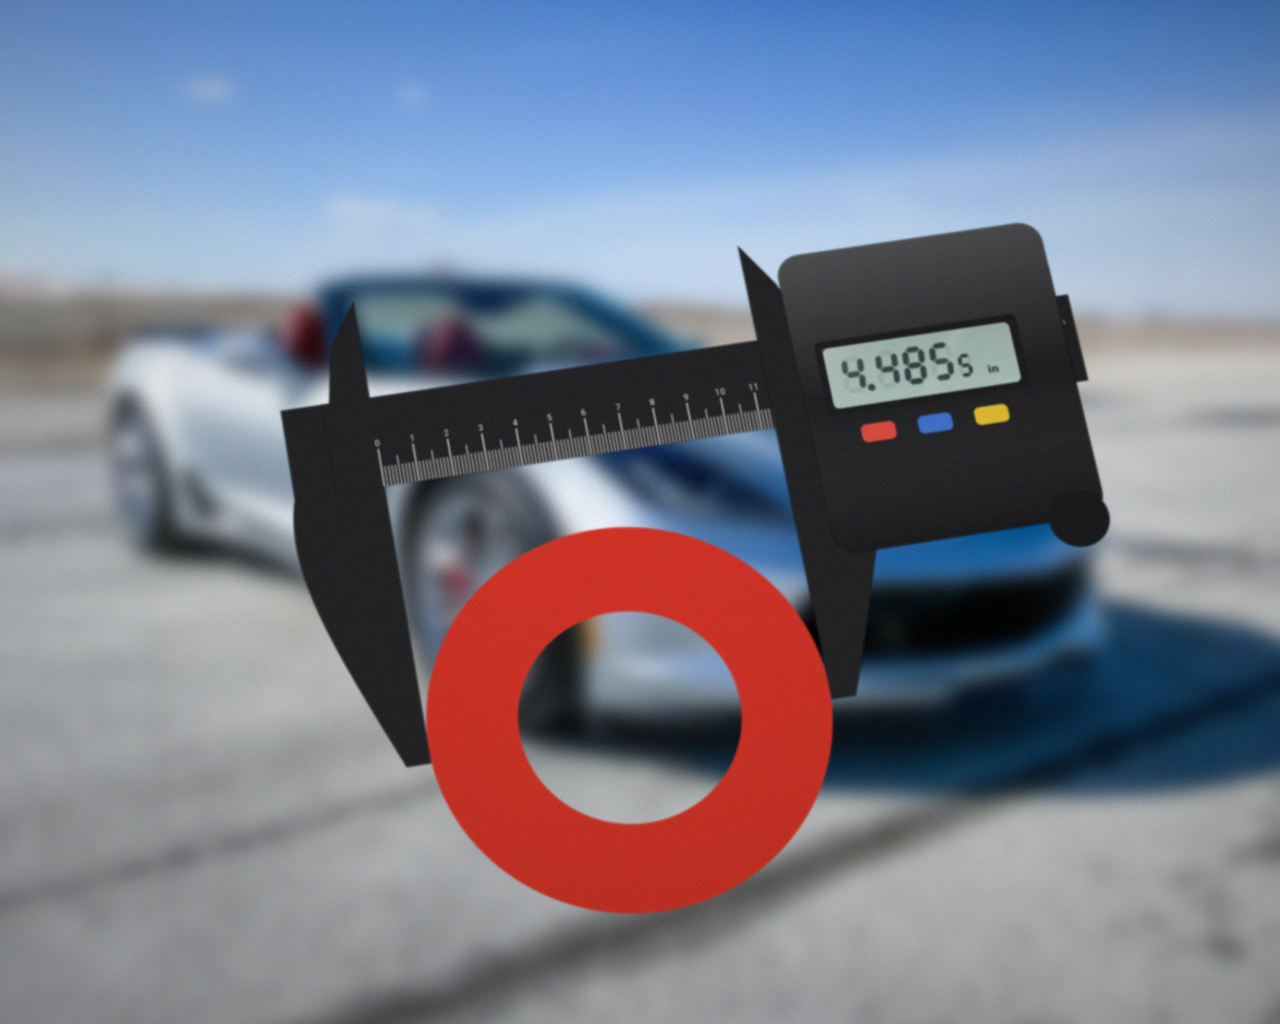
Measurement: 4.4855 in
